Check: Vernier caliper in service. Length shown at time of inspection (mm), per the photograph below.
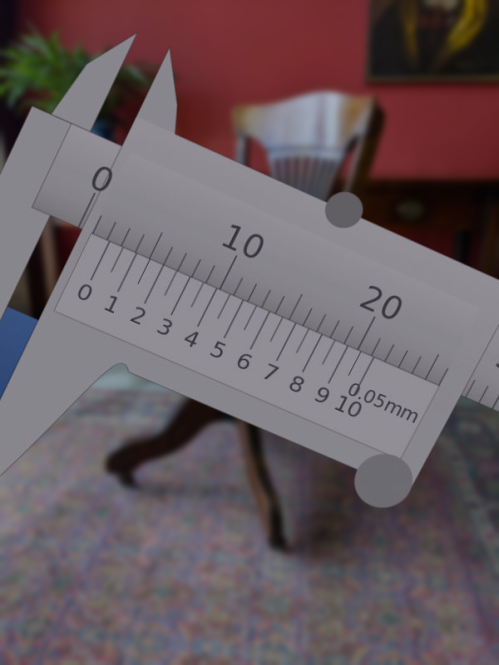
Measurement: 2.2 mm
